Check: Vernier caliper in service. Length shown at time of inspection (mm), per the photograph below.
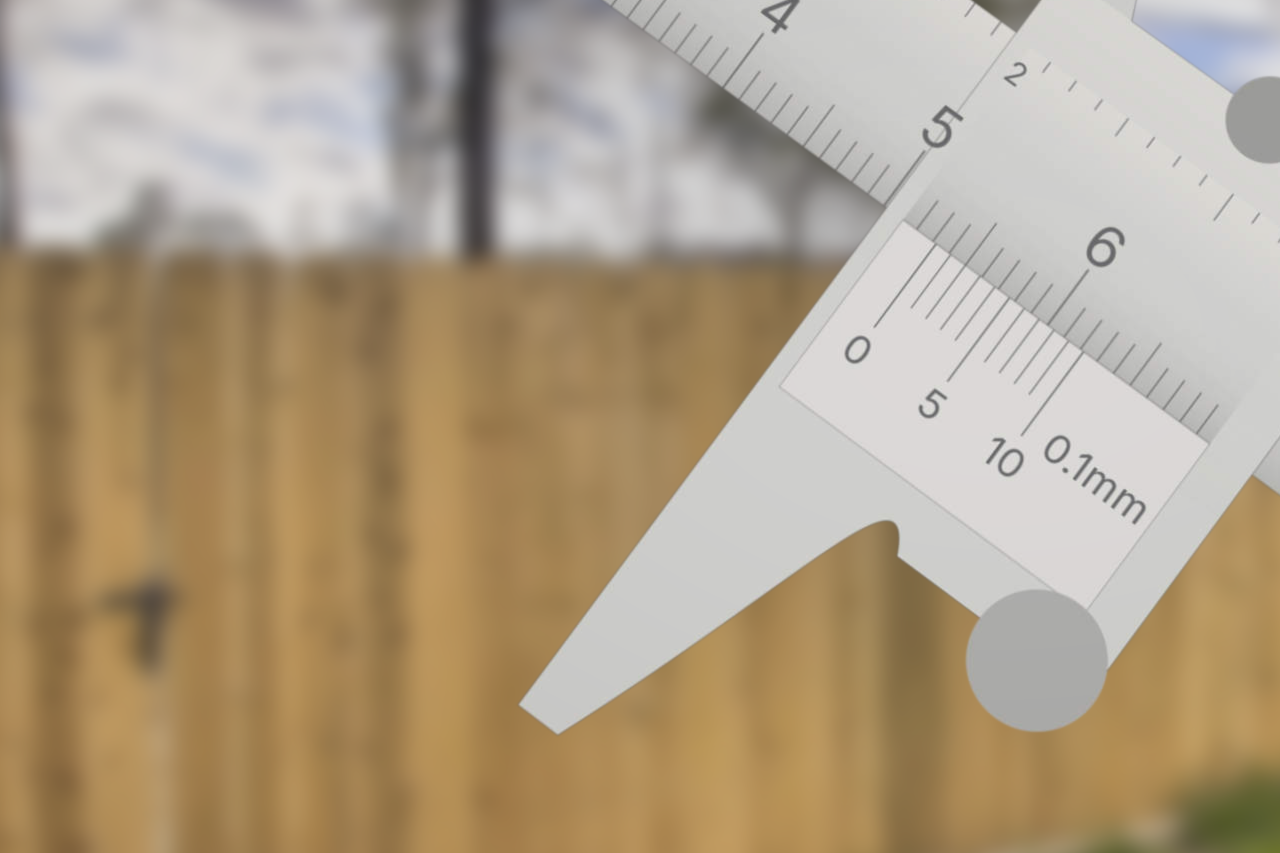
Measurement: 53.2 mm
